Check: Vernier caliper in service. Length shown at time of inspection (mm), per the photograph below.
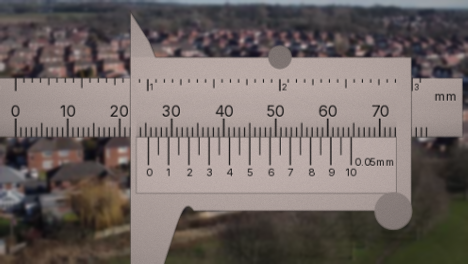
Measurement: 25.5 mm
